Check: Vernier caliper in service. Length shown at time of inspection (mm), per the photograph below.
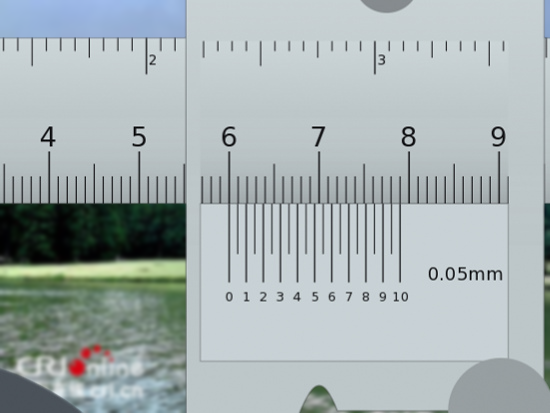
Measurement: 60.0 mm
